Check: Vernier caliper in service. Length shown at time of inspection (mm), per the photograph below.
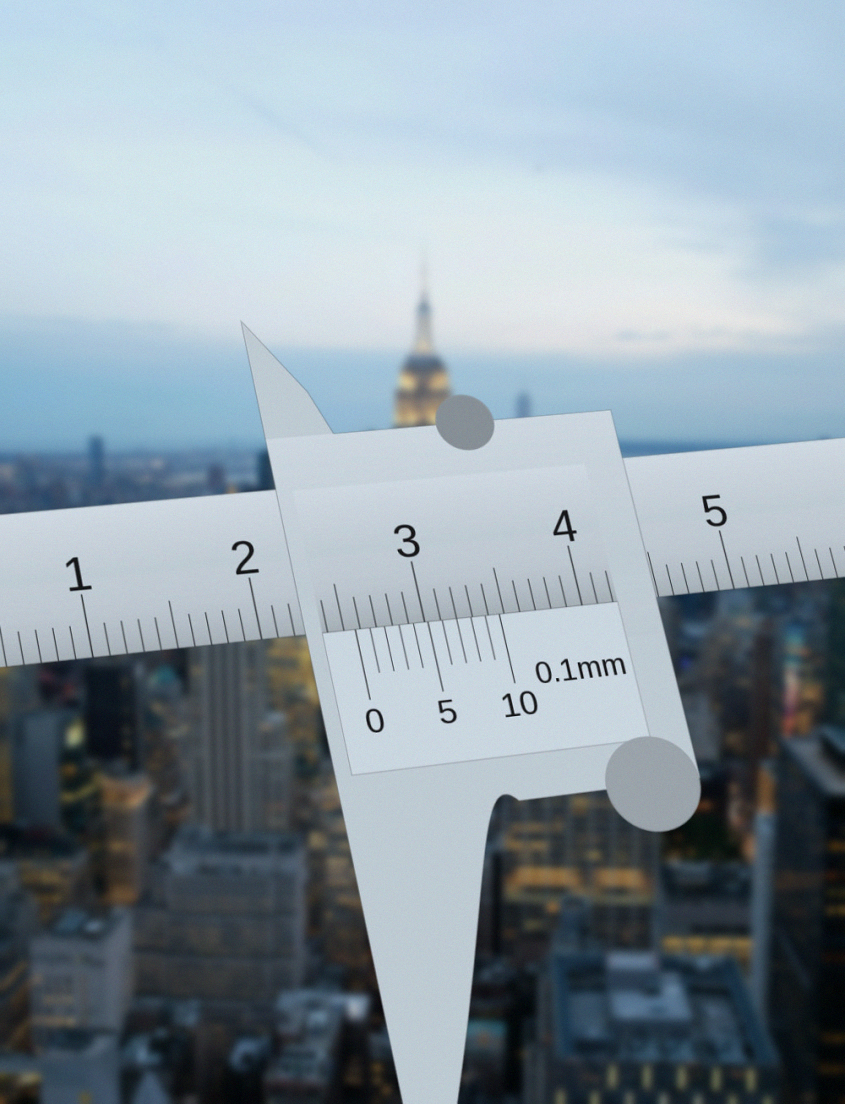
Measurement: 25.7 mm
